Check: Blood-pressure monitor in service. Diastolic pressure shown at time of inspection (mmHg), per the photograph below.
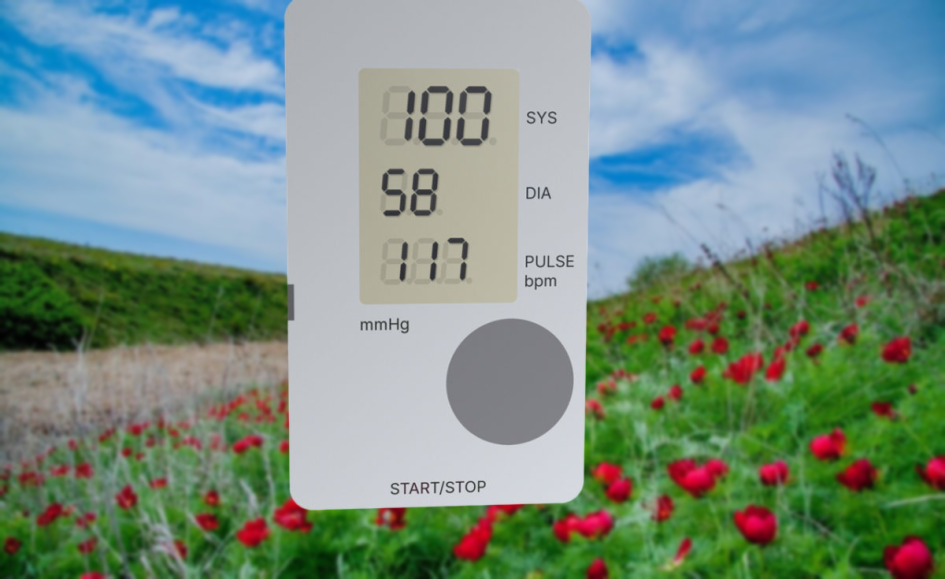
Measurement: 58 mmHg
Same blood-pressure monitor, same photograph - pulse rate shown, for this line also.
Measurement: 117 bpm
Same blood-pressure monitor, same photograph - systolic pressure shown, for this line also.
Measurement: 100 mmHg
